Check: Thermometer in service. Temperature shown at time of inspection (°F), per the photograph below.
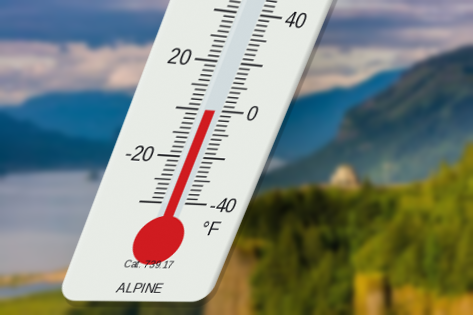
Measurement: 0 °F
